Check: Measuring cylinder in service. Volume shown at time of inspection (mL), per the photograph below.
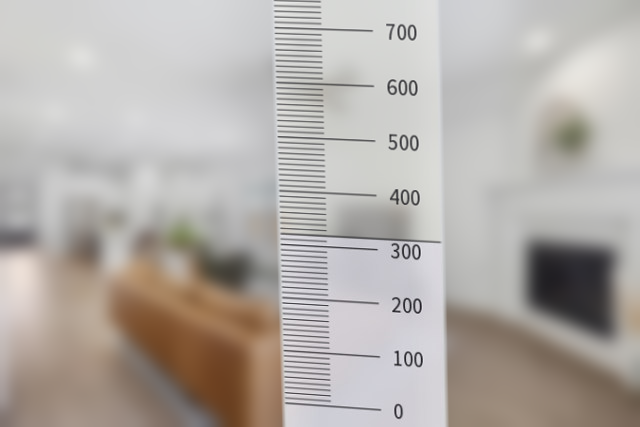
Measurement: 320 mL
